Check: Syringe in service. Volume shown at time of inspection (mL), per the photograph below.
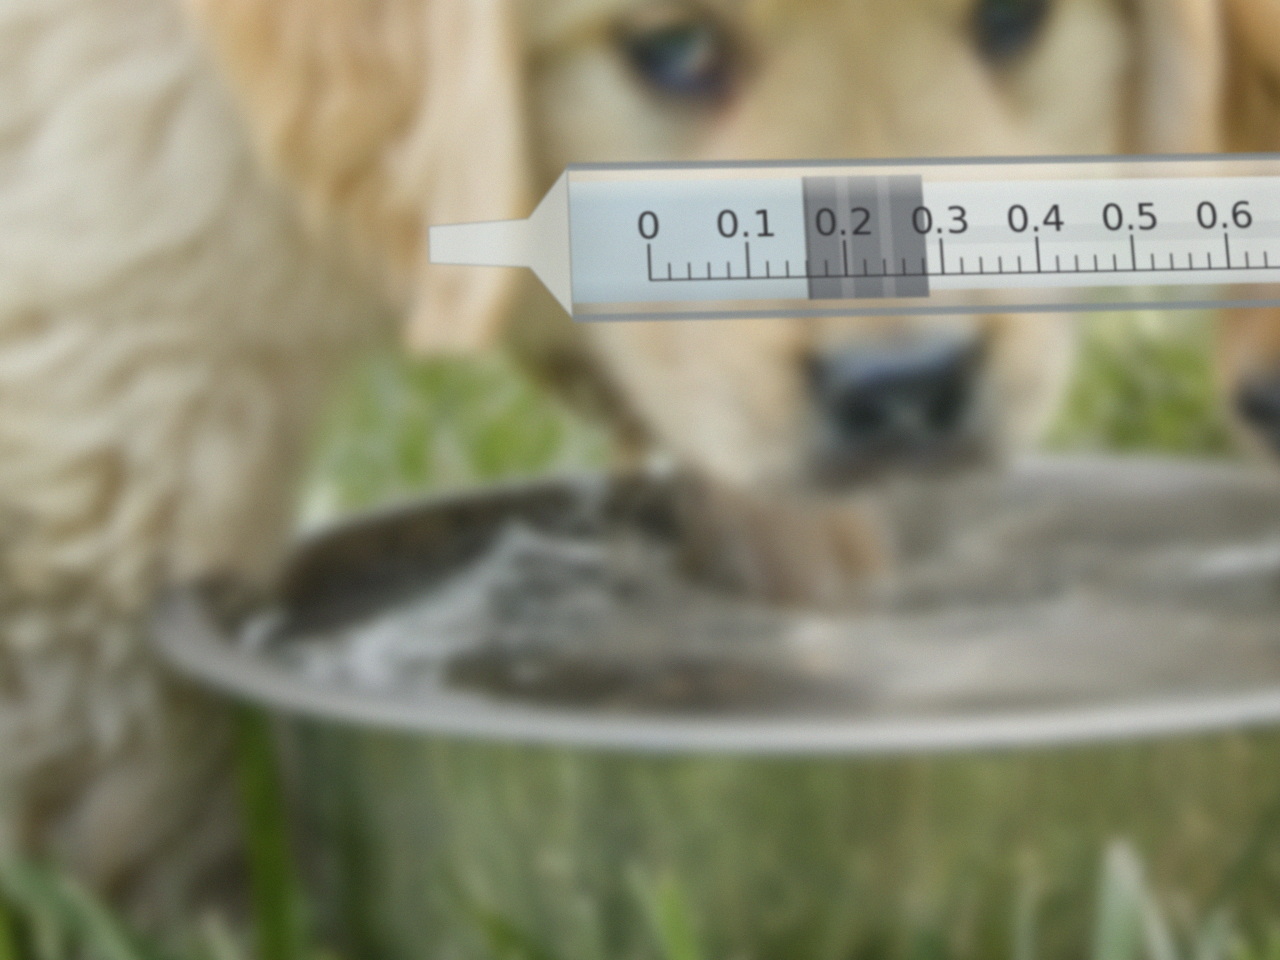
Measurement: 0.16 mL
